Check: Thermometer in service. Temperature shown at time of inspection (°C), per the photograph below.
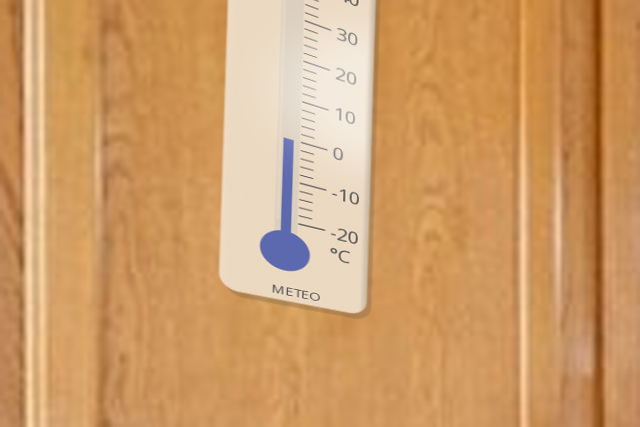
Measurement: 0 °C
